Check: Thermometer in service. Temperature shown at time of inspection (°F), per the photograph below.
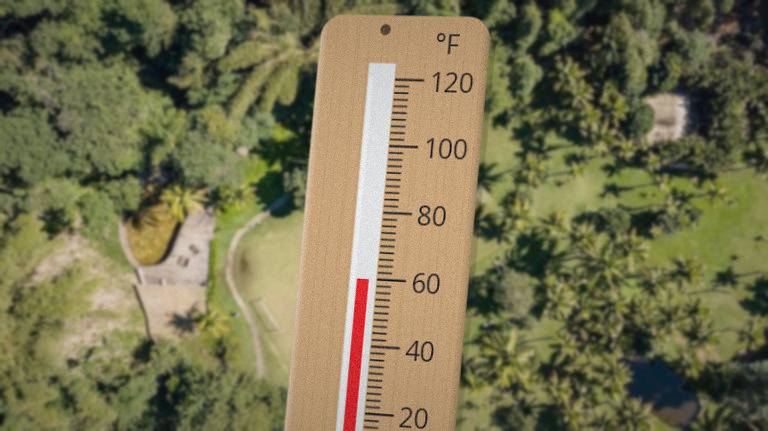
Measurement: 60 °F
